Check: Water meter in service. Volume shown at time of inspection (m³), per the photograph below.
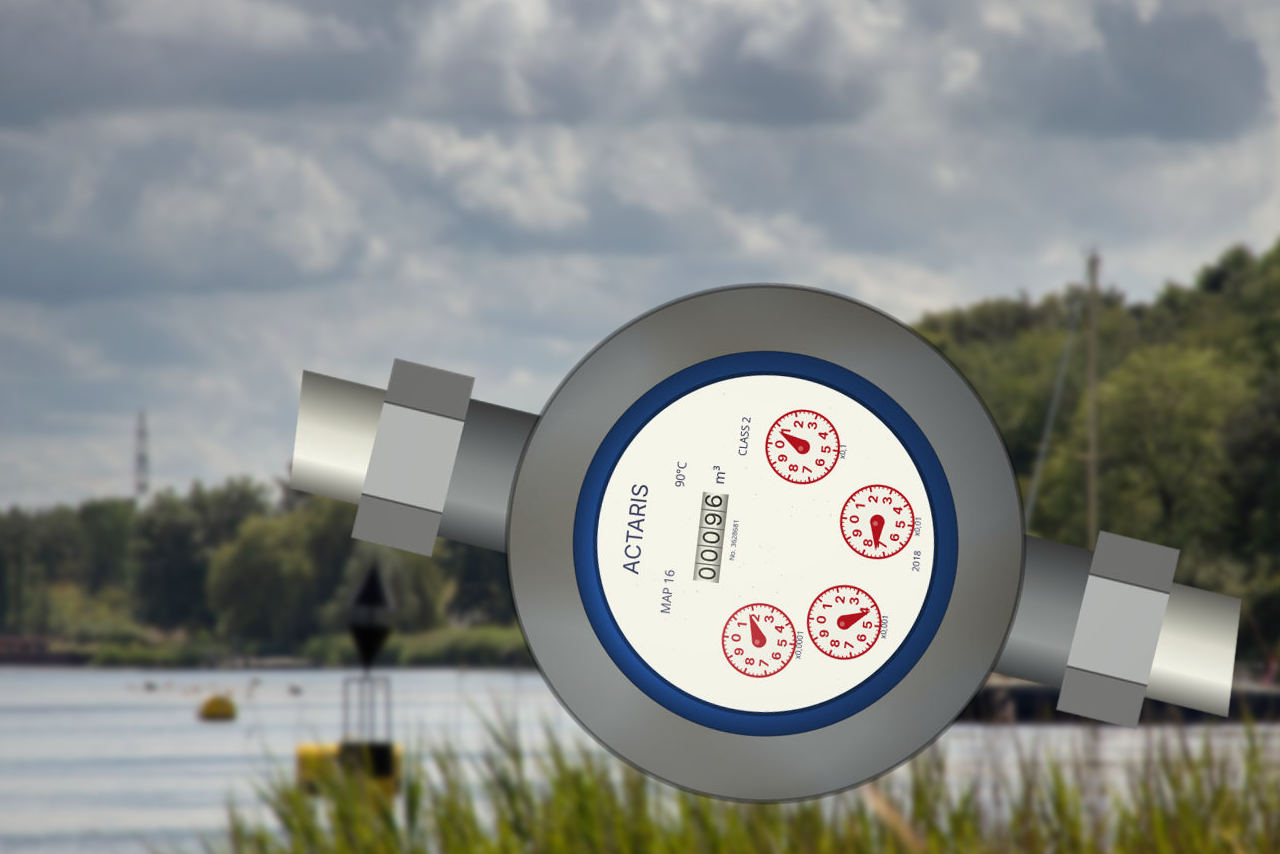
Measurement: 96.0741 m³
